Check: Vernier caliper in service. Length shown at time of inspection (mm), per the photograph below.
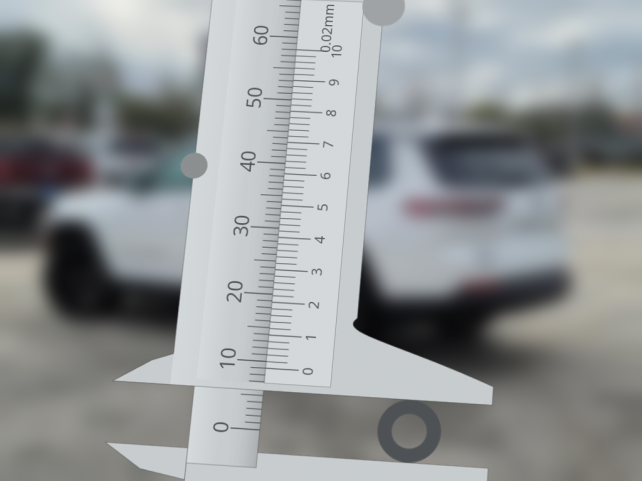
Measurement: 9.0 mm
